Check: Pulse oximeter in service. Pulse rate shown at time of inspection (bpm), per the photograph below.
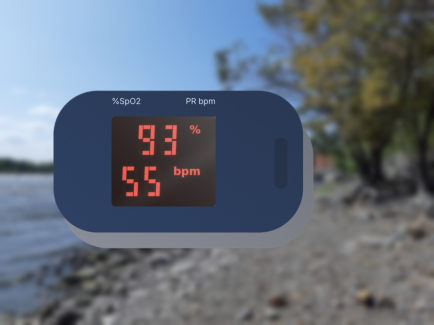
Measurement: 55 bpm
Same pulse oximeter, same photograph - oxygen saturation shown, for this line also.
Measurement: 93 %
